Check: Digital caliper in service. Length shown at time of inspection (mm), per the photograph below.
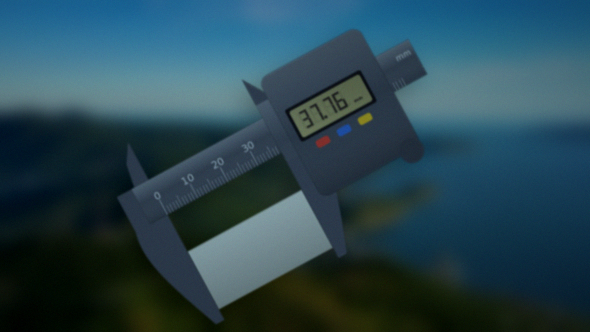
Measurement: 37.76 mm
